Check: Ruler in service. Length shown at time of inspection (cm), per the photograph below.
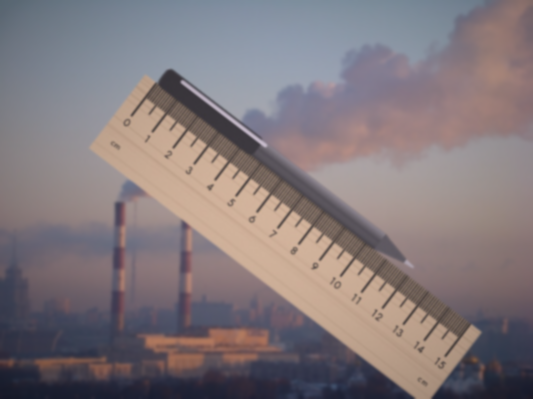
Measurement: 12 cm
